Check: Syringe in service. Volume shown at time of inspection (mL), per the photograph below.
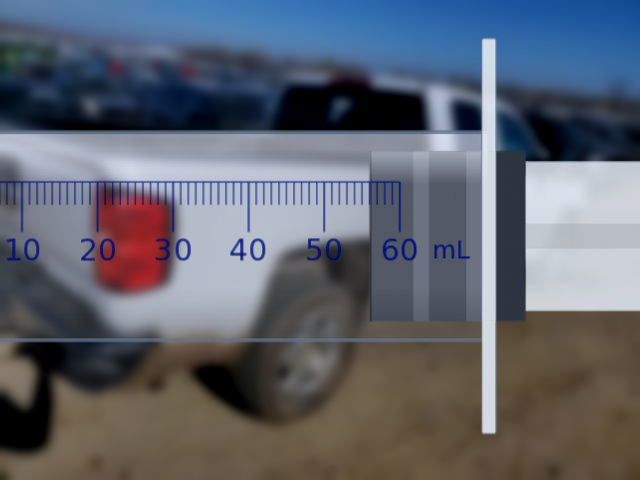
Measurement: 56 mL
